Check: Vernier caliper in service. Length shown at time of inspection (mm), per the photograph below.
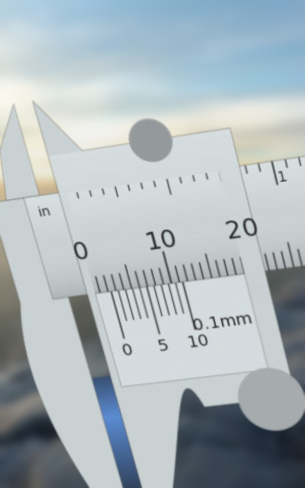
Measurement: 2.4 mm
